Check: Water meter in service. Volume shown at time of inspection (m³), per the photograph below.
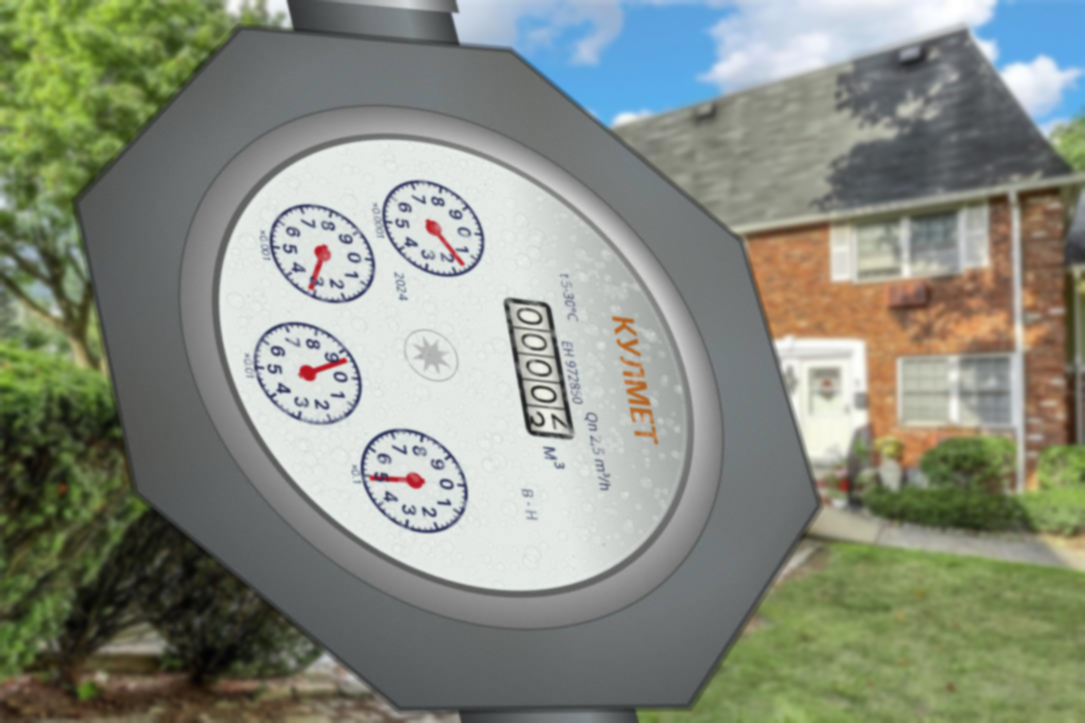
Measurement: 2.4931 m³
